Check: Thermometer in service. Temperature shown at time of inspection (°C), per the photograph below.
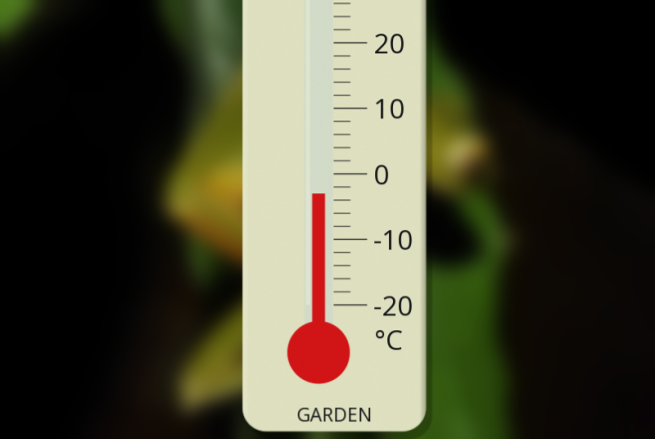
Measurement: -3 °C
